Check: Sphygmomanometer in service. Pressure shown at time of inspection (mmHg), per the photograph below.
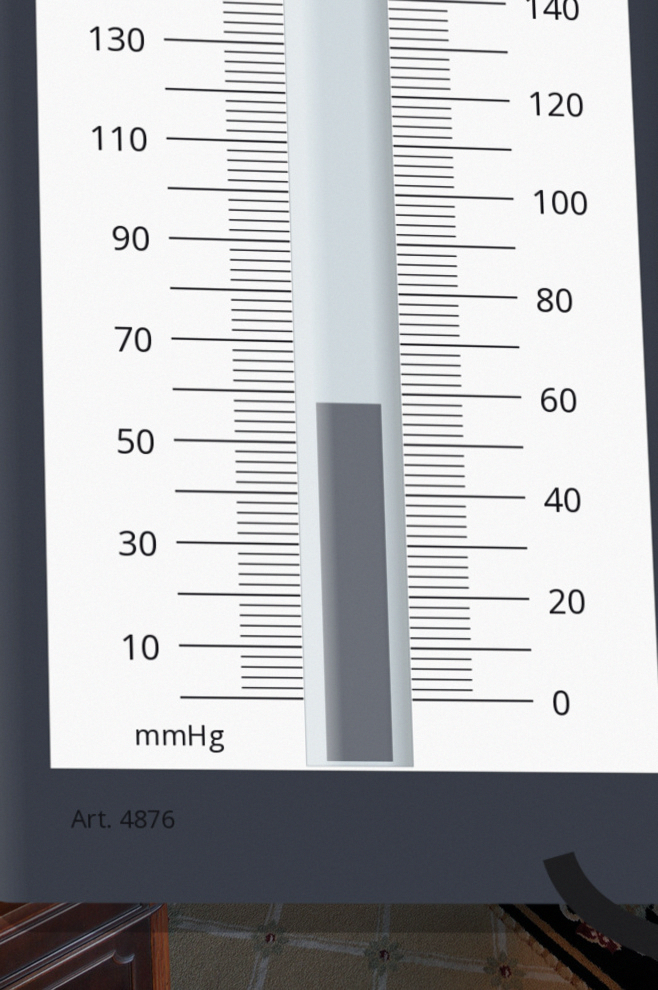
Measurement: 58 mmHg
